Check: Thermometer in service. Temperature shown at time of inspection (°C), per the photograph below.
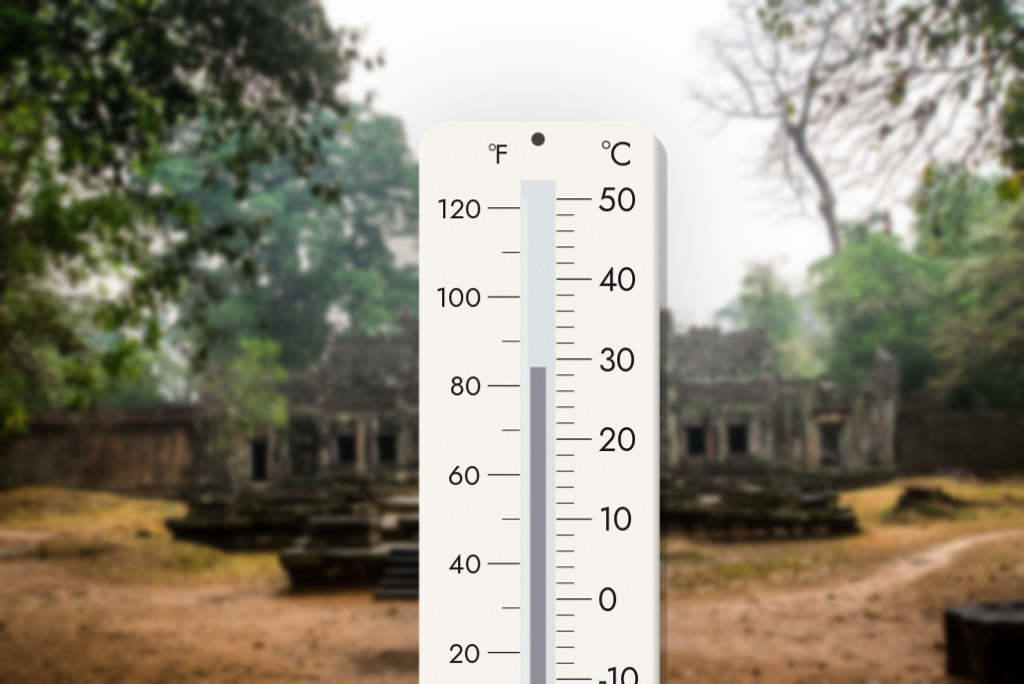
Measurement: 29 °C
